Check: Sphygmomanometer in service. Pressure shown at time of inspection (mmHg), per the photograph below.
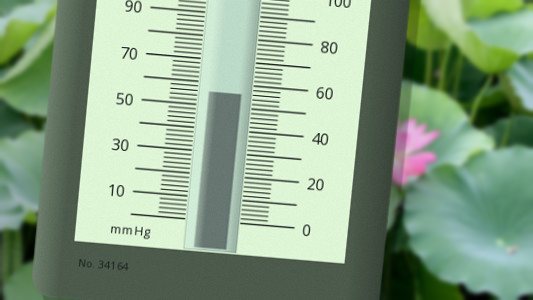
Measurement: 56 mmHg
